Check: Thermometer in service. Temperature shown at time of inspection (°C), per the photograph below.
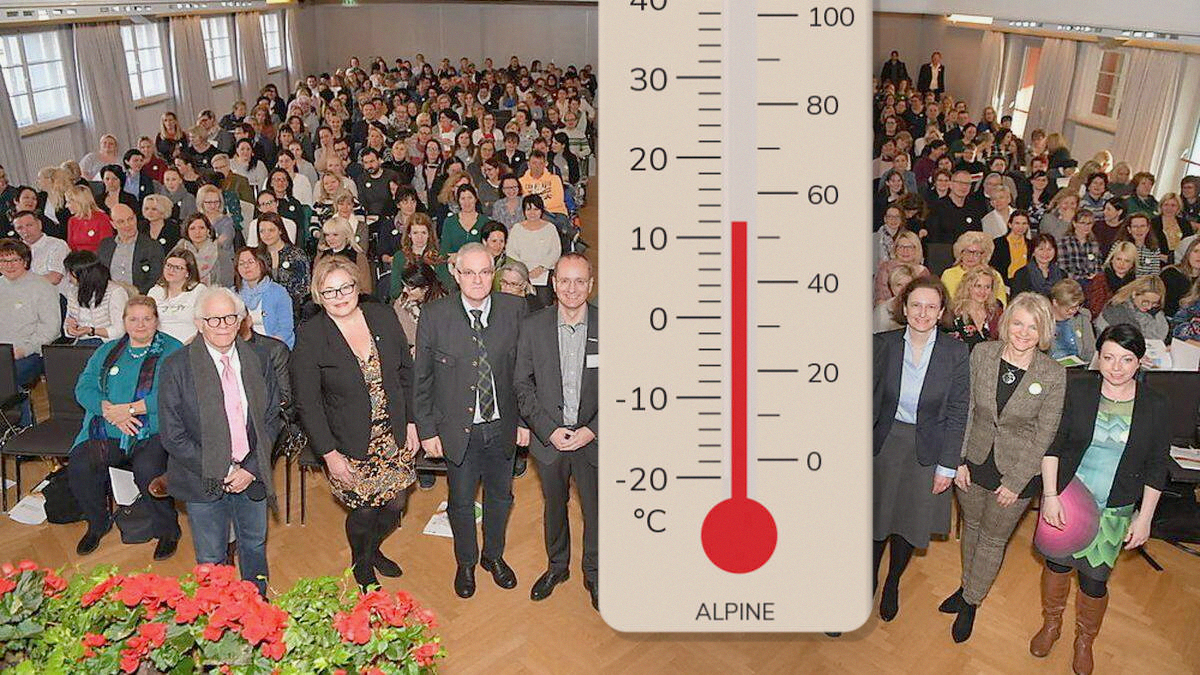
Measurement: 12 °C
